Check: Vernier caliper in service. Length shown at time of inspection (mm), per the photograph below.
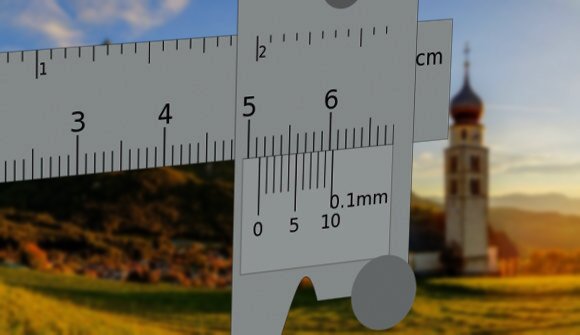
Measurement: 51.4 mm
